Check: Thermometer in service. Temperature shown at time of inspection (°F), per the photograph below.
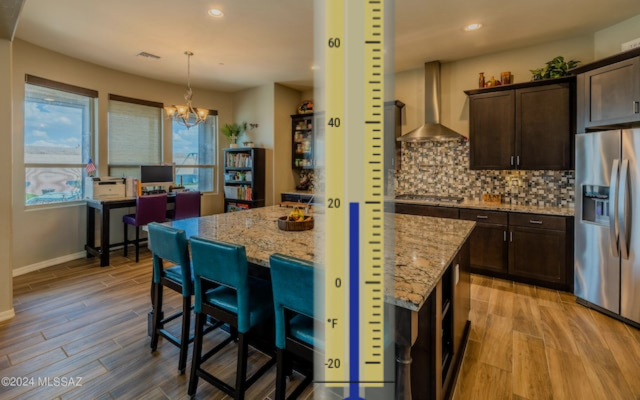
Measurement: 20 °F
